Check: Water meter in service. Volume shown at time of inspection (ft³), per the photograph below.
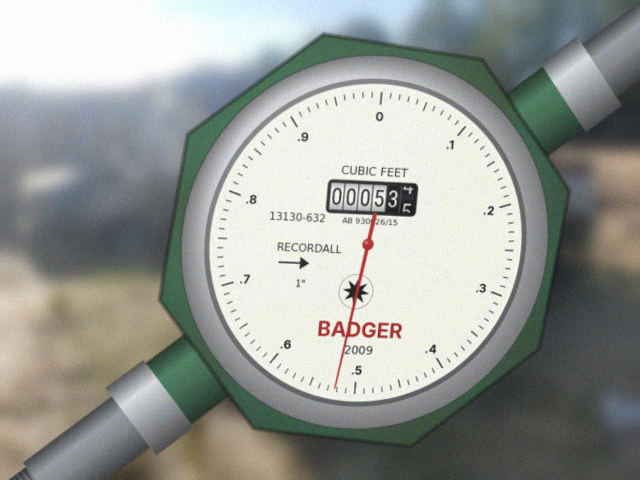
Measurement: 534.52 ft³
